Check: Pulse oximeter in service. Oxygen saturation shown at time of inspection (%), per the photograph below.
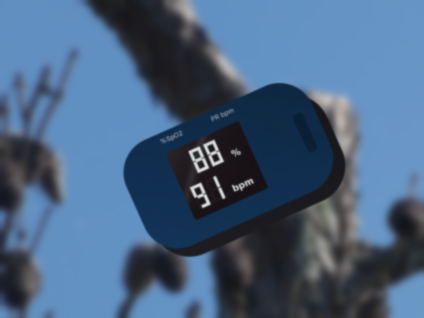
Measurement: 88 %
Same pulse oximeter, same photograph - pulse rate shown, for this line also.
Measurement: 91 bpm
